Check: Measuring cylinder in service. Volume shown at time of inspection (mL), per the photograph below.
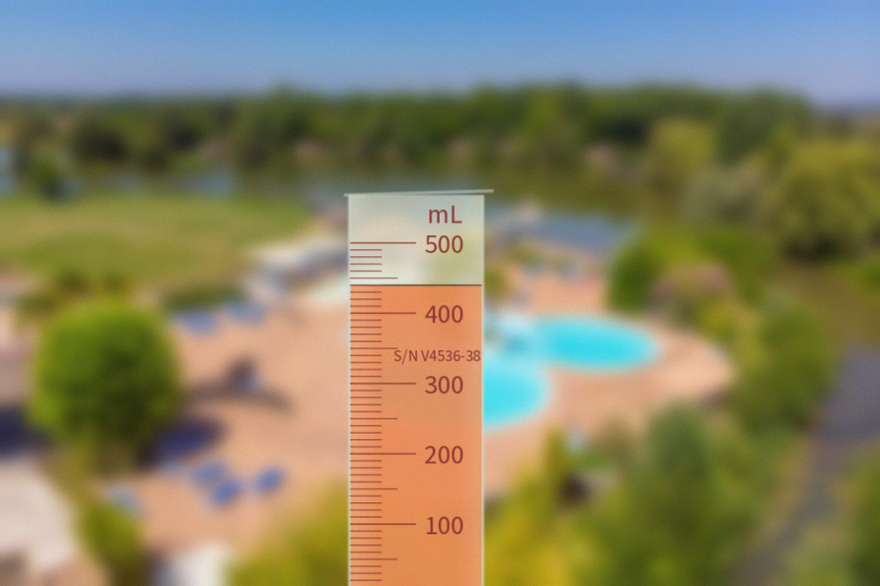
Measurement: 440 mL
